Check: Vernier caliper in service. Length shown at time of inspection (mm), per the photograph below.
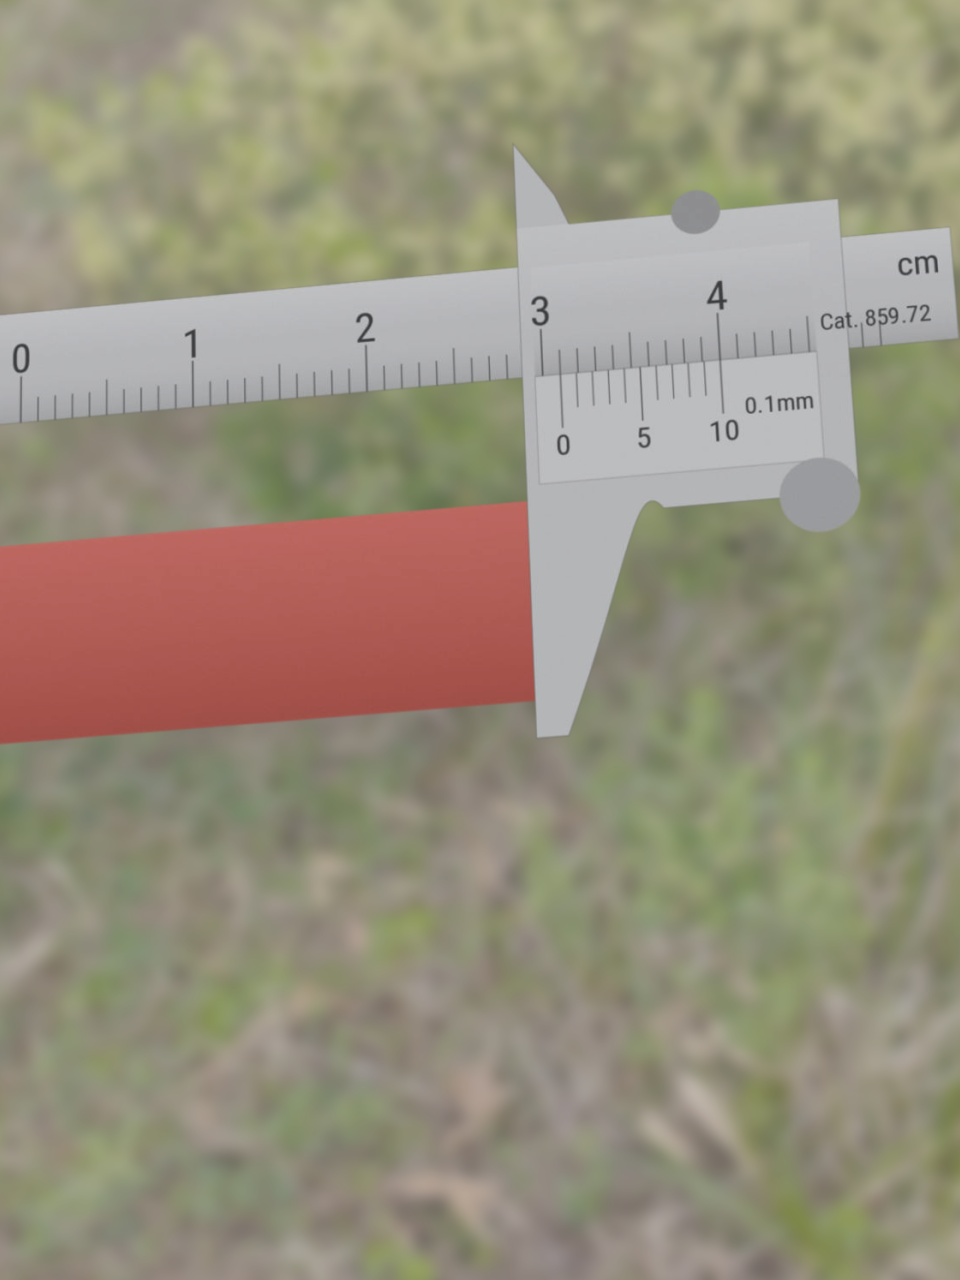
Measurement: 31.0 mm
